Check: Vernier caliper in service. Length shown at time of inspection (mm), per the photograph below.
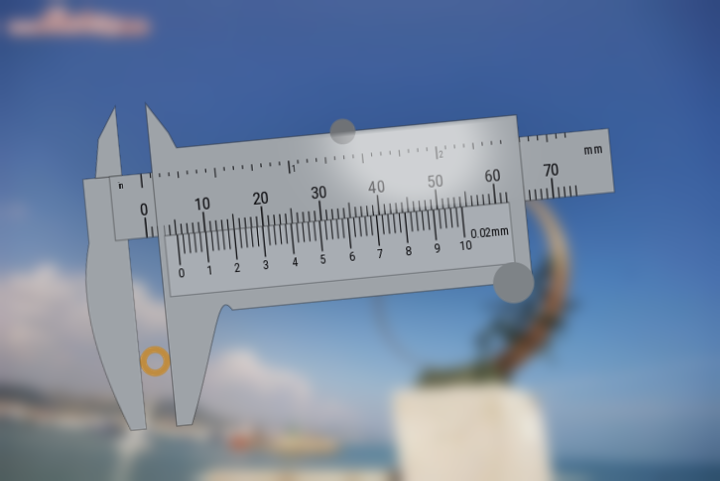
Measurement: 5.2 mm
